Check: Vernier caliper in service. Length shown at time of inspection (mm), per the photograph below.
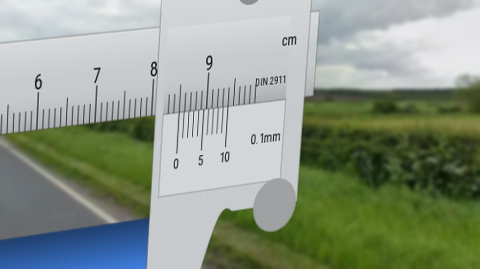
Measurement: 85.0 mm
